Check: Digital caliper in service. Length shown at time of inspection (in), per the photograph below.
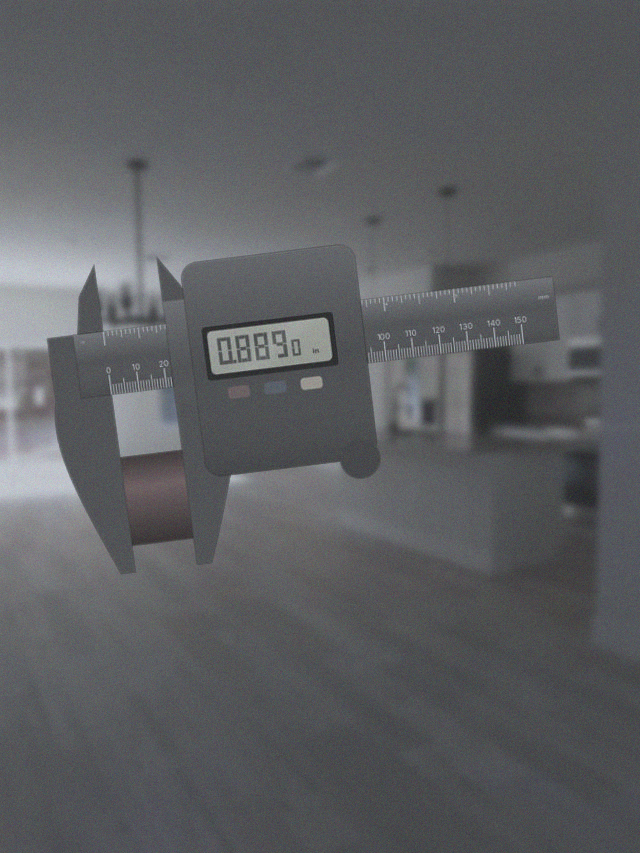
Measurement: 0.8890 in
